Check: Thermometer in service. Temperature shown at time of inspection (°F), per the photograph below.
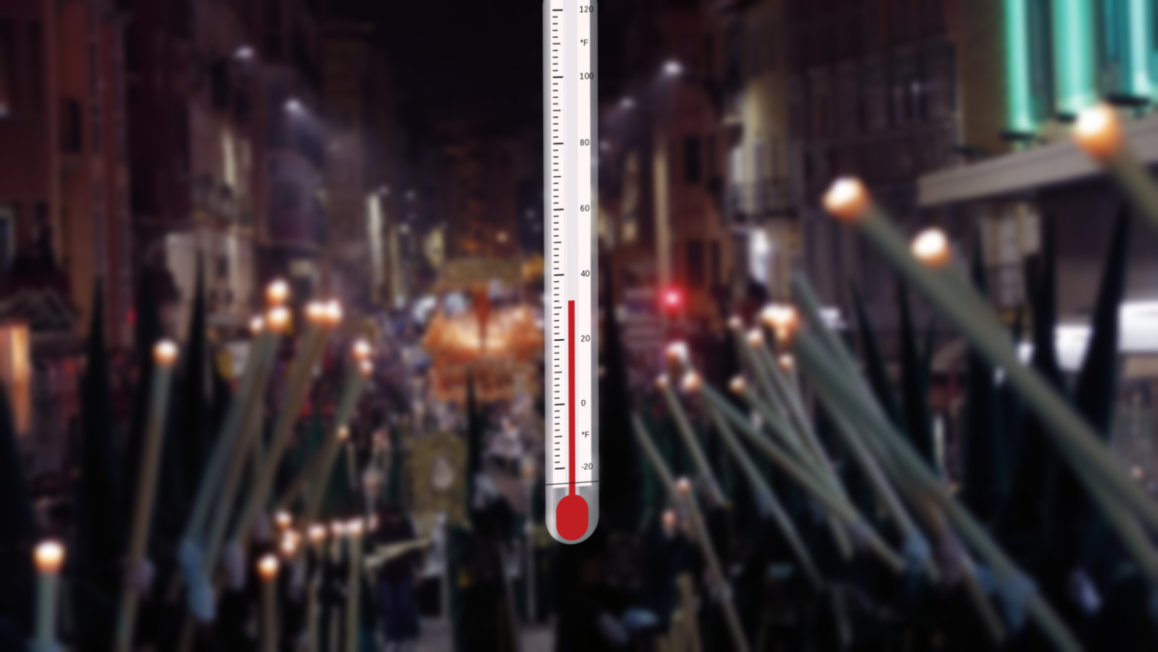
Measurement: 32 °F
